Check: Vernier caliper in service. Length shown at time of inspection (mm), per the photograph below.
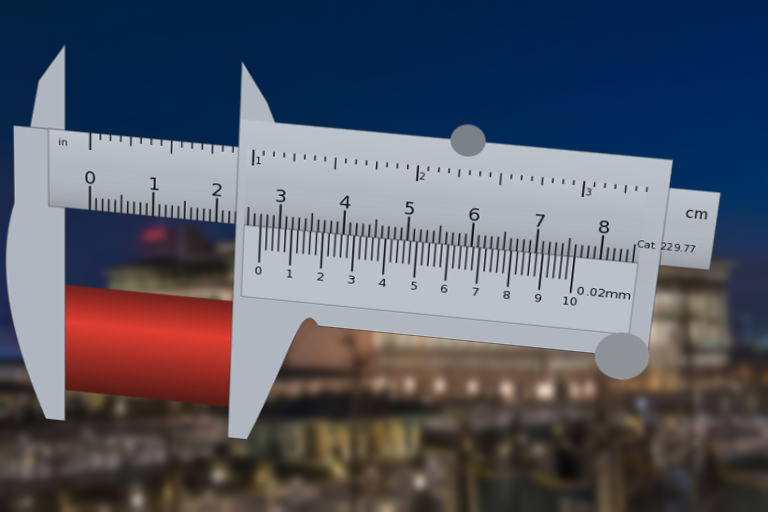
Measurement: 27.0 mm
